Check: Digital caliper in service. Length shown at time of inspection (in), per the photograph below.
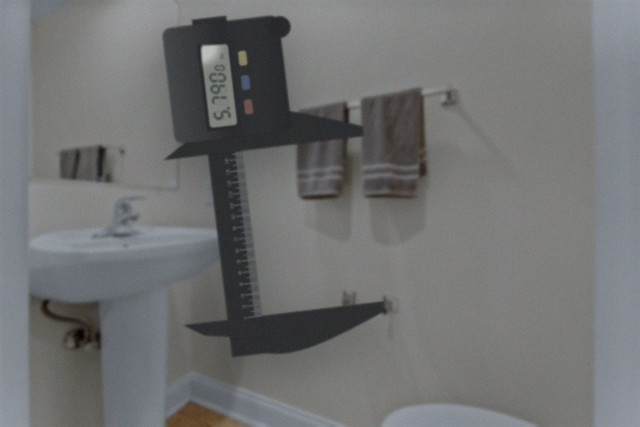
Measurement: 5.7900 in
